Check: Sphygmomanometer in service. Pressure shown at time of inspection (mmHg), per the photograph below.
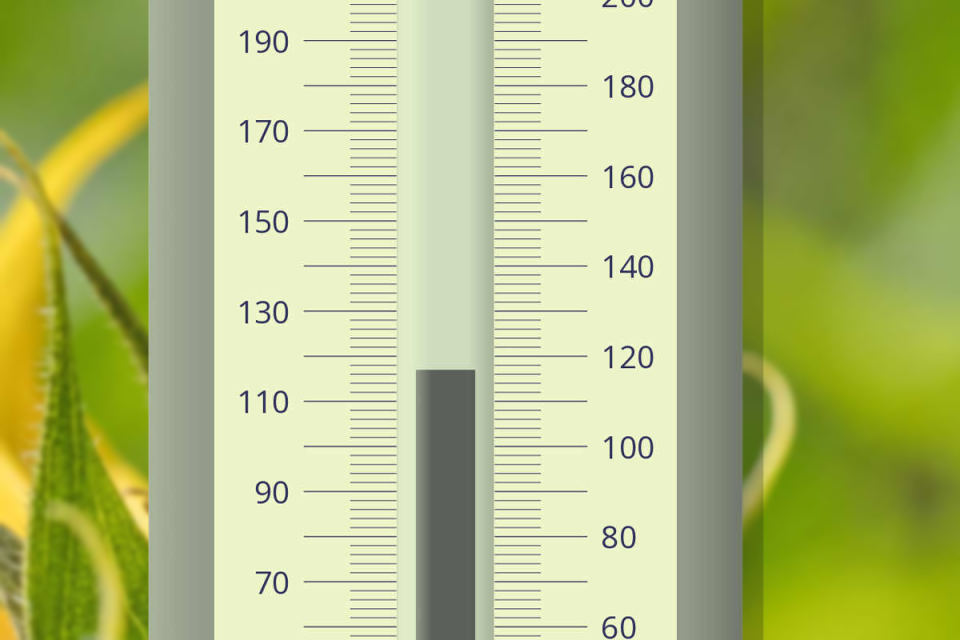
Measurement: 117 mmHg
